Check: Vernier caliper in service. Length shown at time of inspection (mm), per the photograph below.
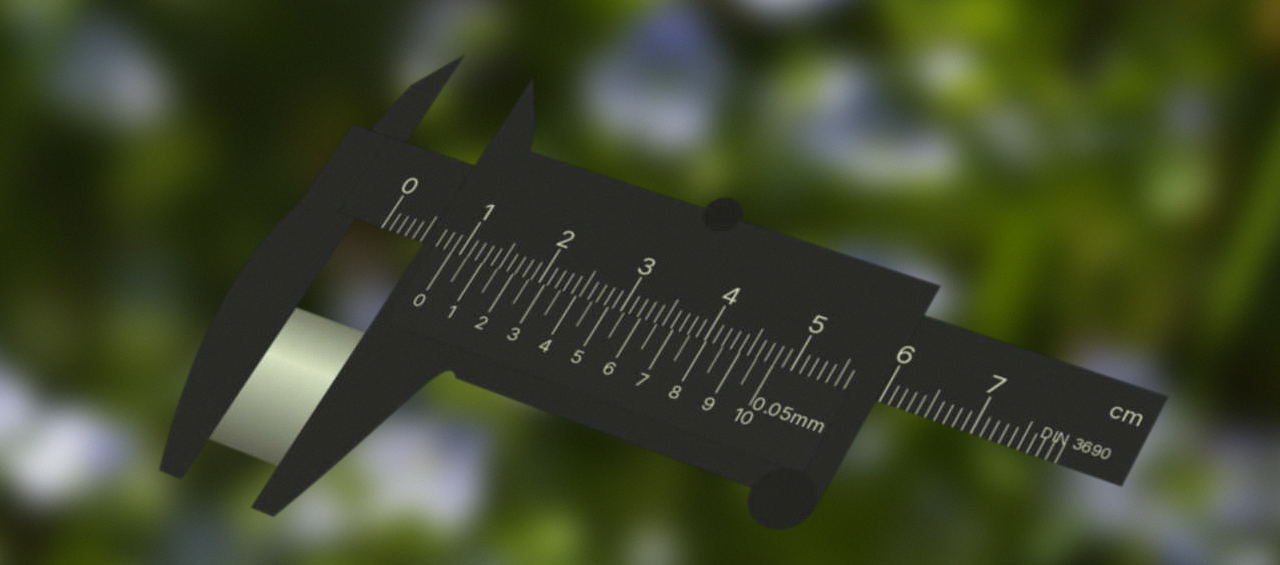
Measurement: 9.0 mm
